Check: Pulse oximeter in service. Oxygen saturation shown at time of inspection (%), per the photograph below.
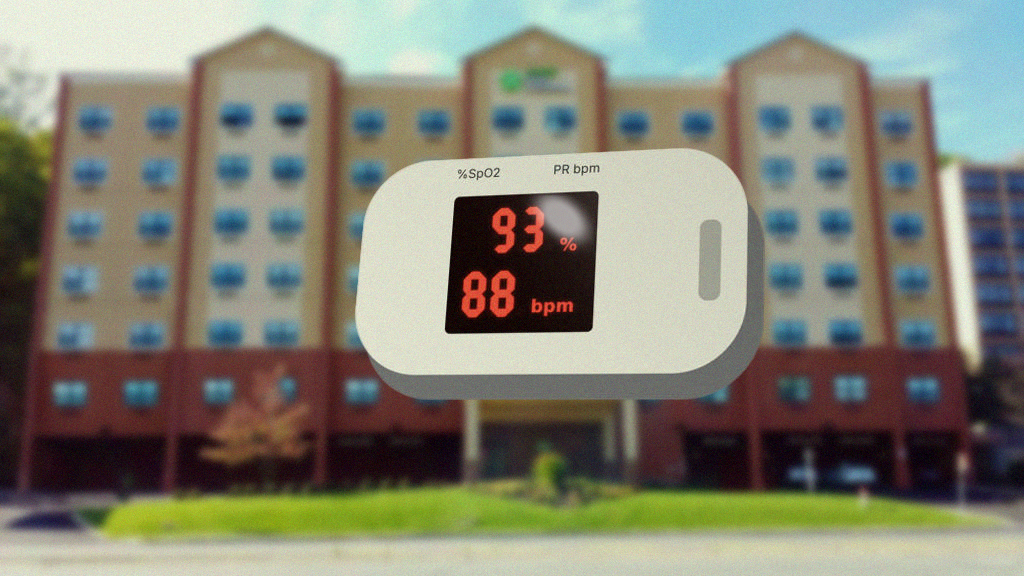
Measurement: 93 %
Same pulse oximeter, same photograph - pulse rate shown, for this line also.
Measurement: 88 bpm
